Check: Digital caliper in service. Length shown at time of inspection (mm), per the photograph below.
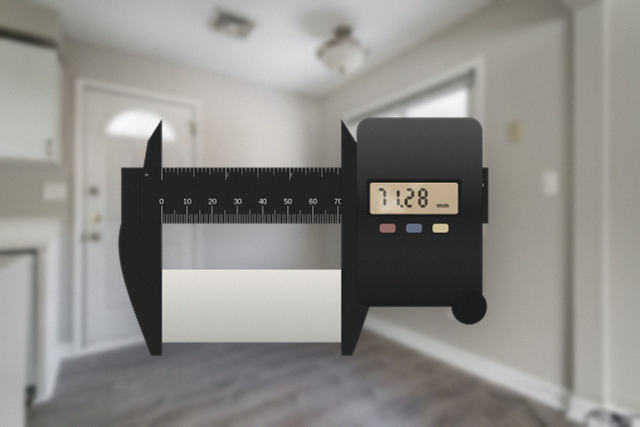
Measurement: 71.28 mm
